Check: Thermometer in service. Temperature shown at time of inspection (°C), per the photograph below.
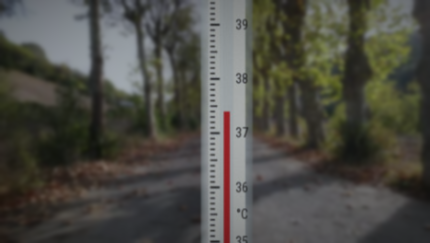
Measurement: 37.4 °C
